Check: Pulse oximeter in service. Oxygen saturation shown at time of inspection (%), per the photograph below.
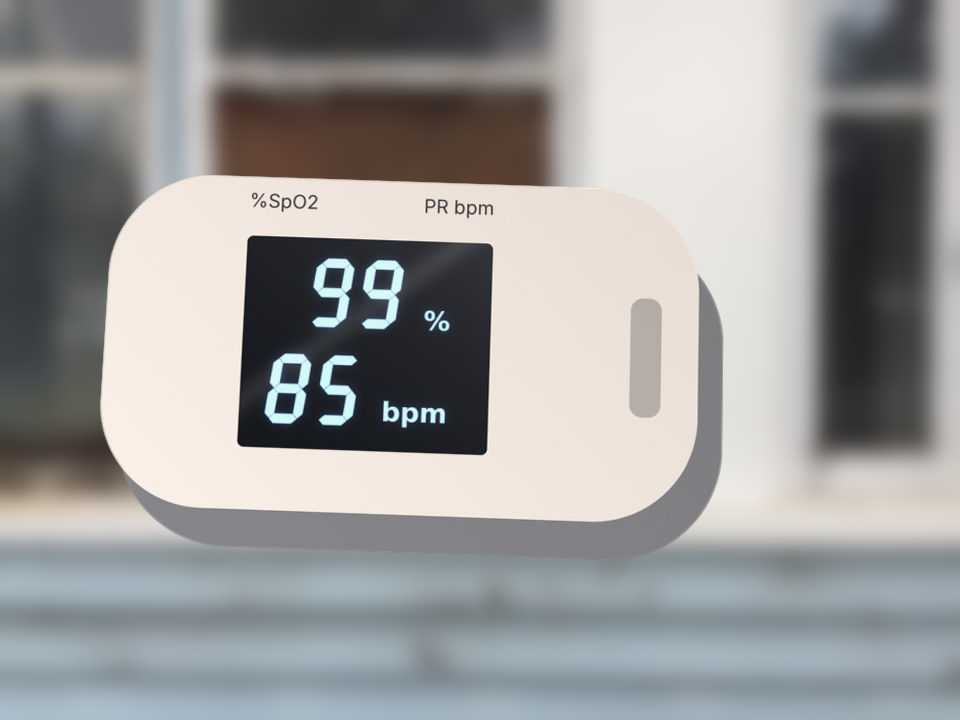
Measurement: 99 %
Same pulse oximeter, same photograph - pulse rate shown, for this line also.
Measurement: 85 bpm
